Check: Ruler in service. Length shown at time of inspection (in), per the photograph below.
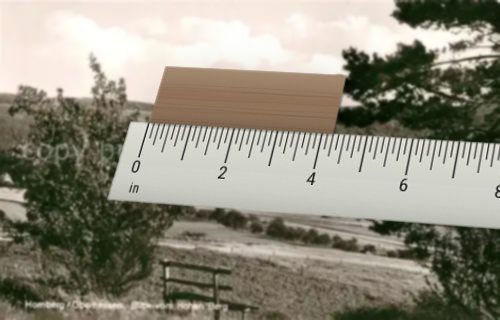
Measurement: 4.25 in
